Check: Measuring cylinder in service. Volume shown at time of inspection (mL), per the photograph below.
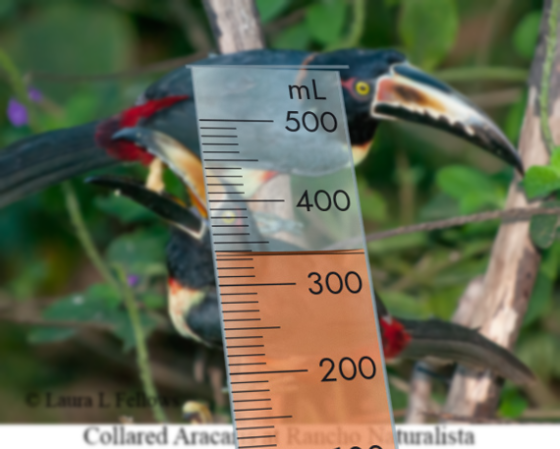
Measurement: 335 mL
